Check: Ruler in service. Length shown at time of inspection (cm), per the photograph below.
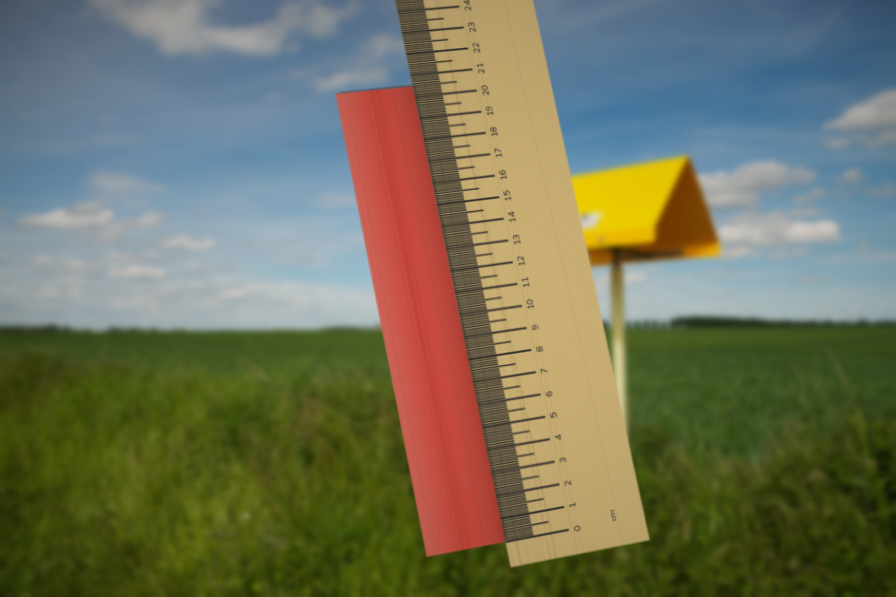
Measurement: 20.5 cm
